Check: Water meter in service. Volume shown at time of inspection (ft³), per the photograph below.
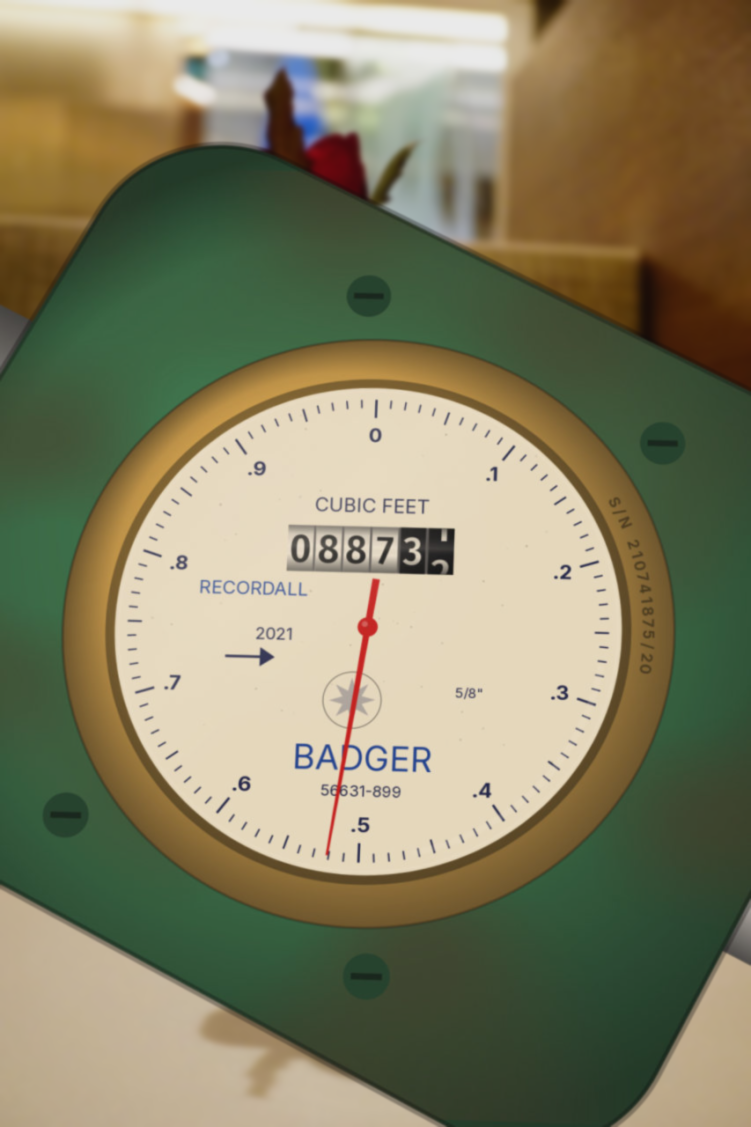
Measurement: 88731.52 ft³
